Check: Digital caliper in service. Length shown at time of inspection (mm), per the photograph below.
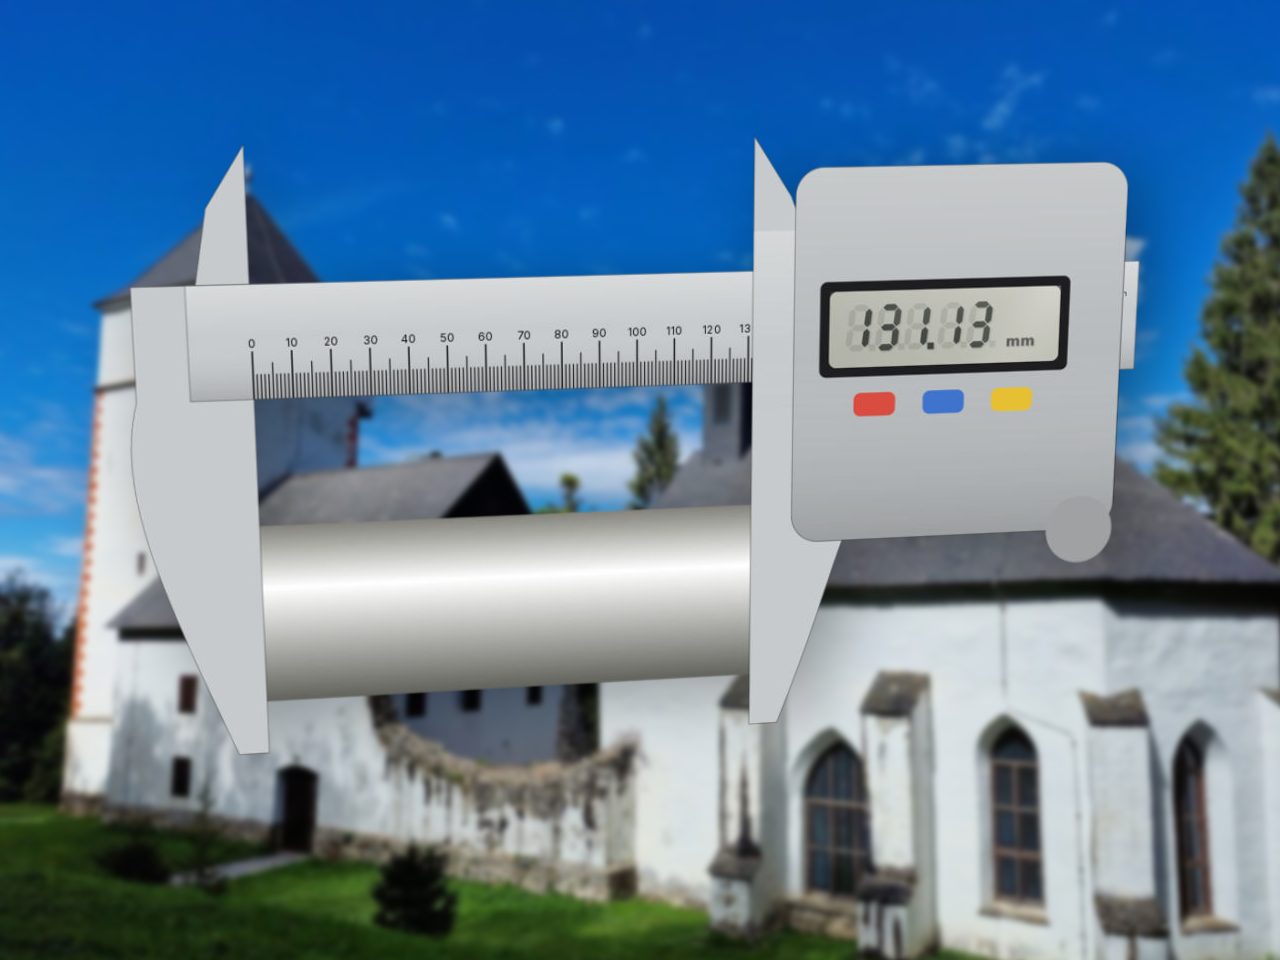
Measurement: 131.13 mm
